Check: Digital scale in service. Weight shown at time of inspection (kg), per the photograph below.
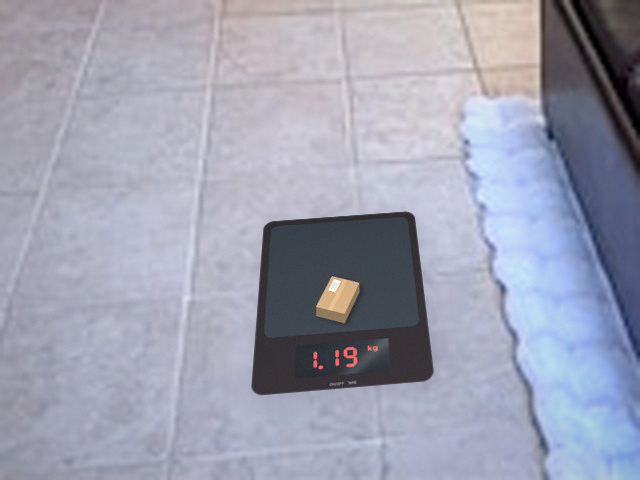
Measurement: 1.19 kg
